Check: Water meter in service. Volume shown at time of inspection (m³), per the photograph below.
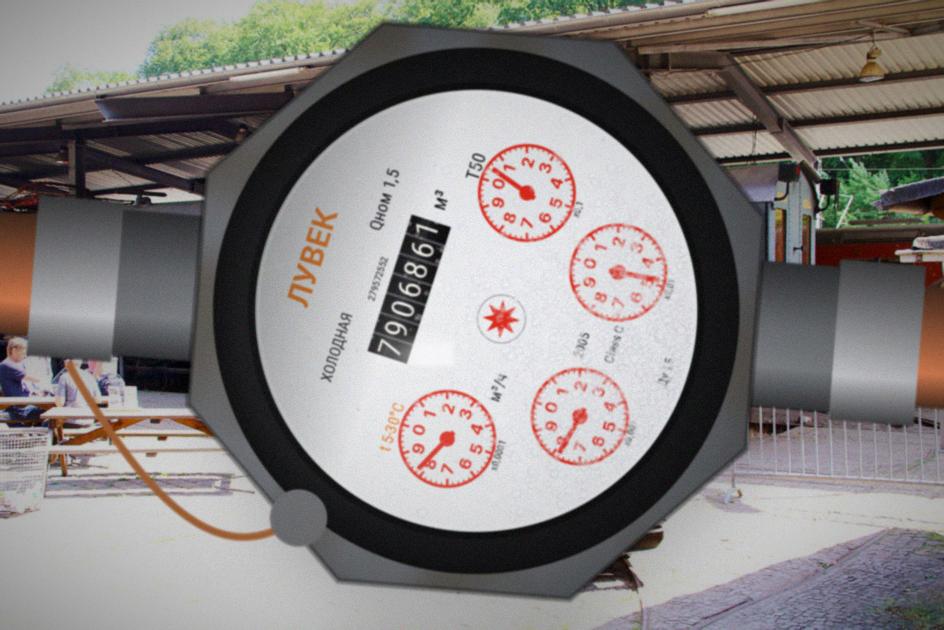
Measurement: 7906861.0478 m³
